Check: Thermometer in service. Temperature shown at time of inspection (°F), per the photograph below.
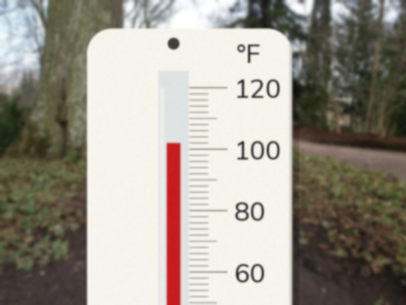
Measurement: 102 °F
